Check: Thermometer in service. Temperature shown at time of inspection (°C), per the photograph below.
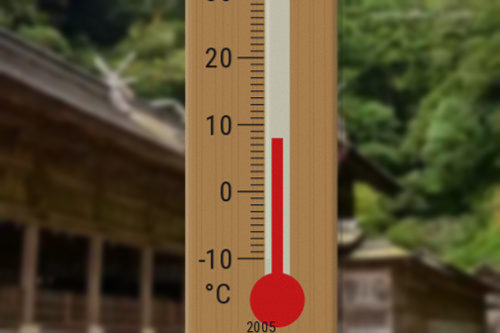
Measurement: 8 °C
